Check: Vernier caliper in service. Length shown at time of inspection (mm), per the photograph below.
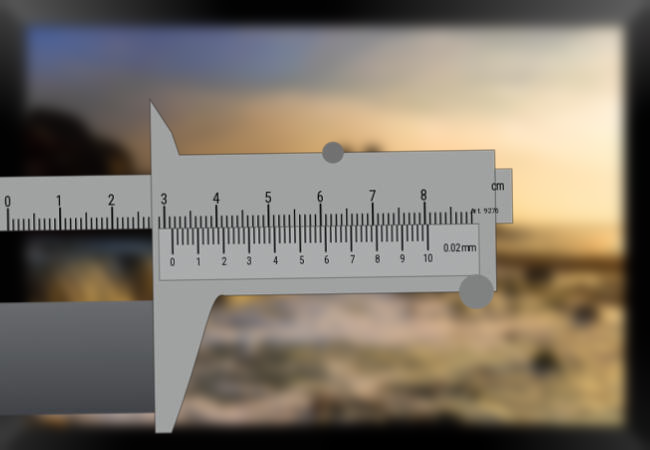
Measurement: 31.5 mm
